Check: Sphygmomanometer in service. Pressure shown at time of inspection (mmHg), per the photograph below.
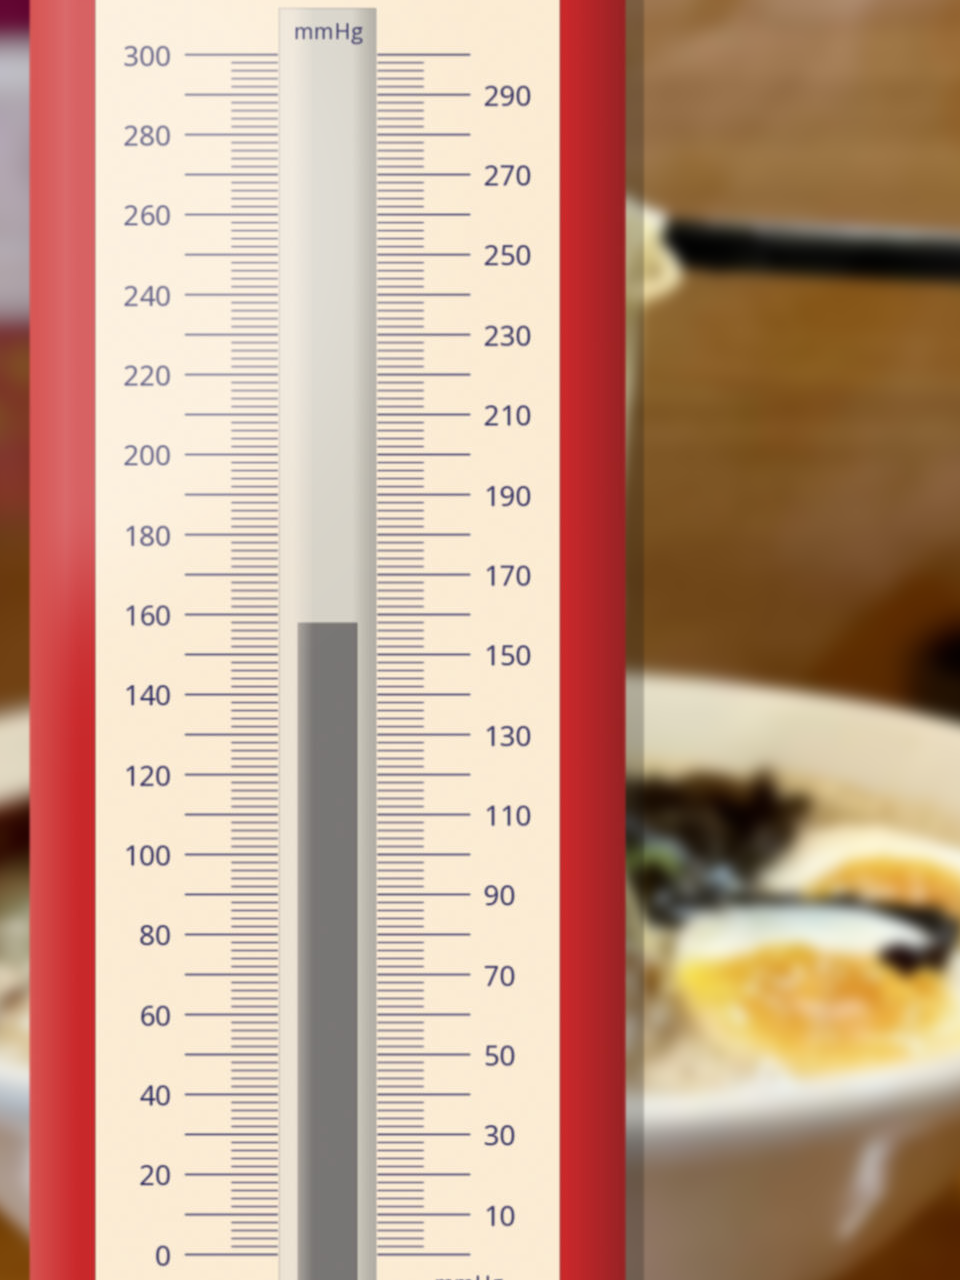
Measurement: 158 mmHg
